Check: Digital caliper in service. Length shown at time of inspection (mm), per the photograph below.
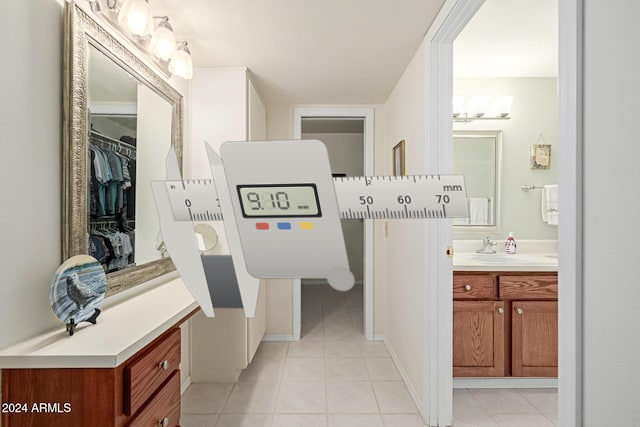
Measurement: 9.10 mm
